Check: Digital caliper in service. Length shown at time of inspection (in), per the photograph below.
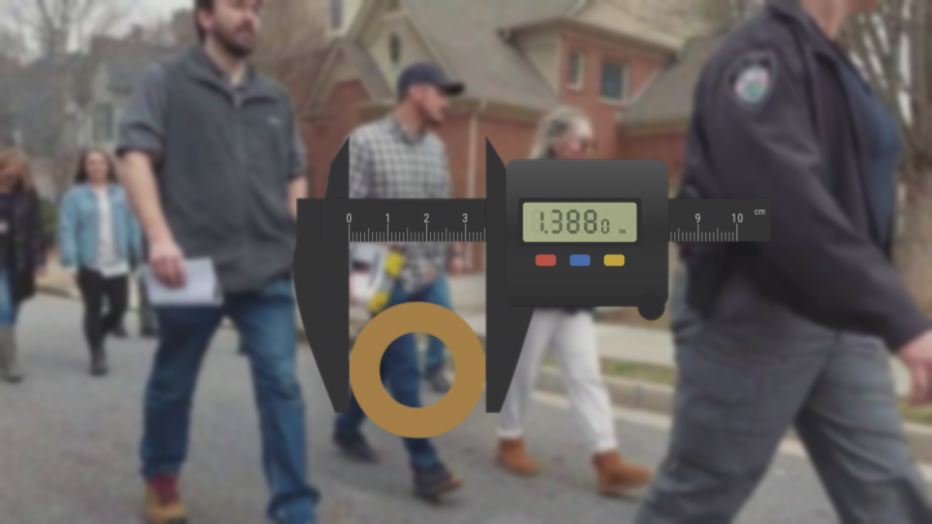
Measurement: 1.3880 in
